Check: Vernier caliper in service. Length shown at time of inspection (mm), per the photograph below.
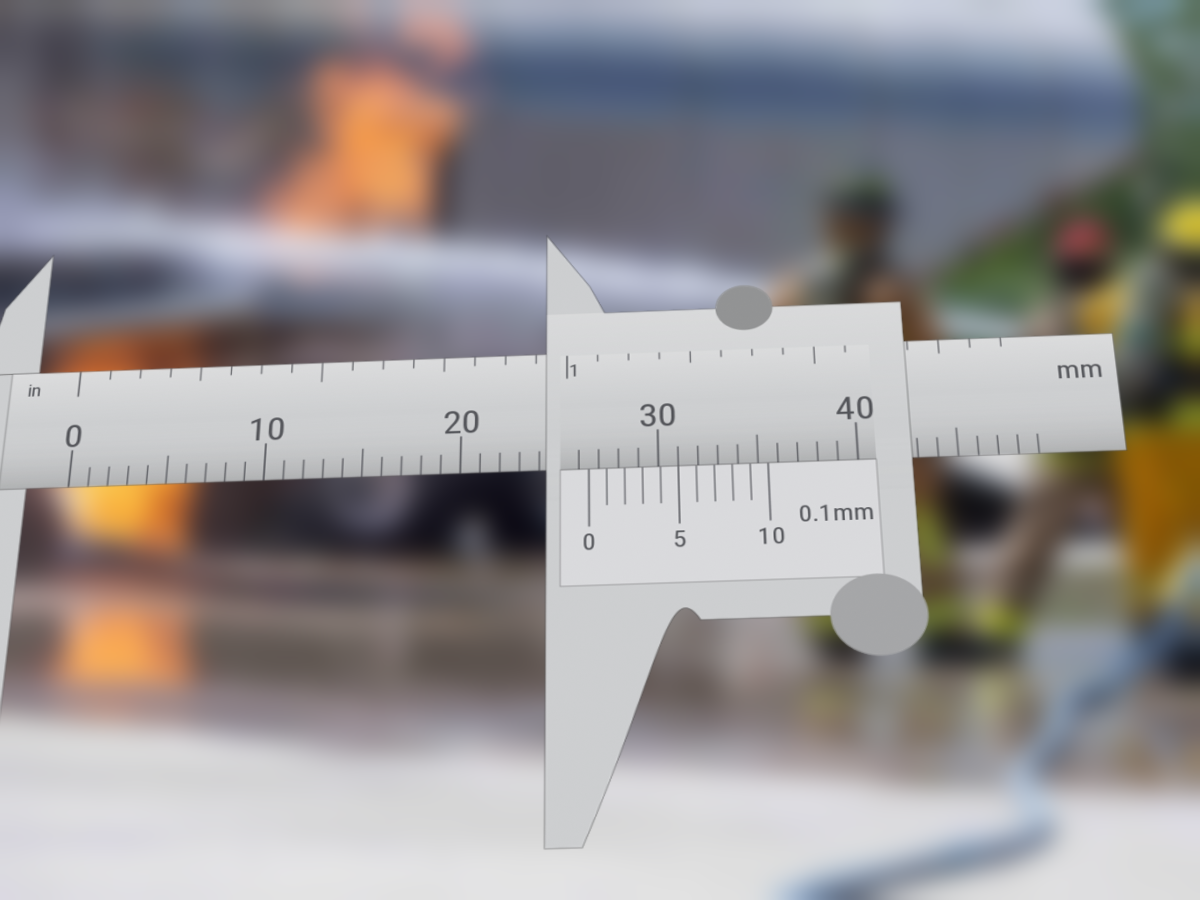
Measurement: 26.5 mm
